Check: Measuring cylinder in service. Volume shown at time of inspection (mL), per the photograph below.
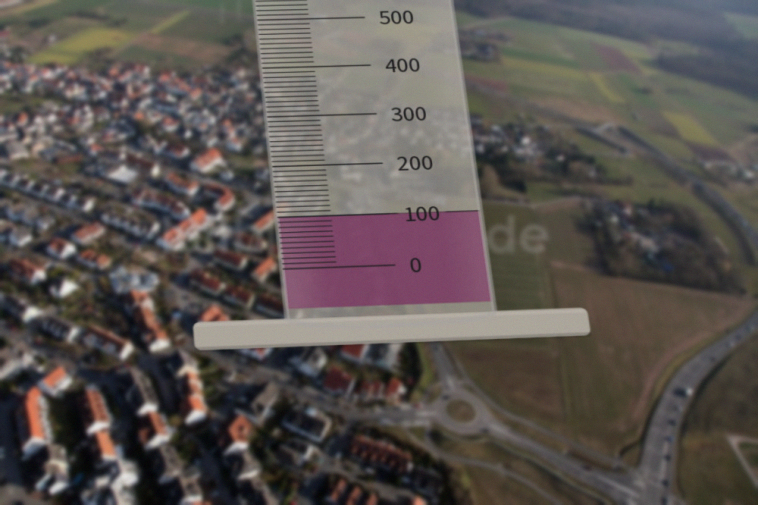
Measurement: 100 mL
